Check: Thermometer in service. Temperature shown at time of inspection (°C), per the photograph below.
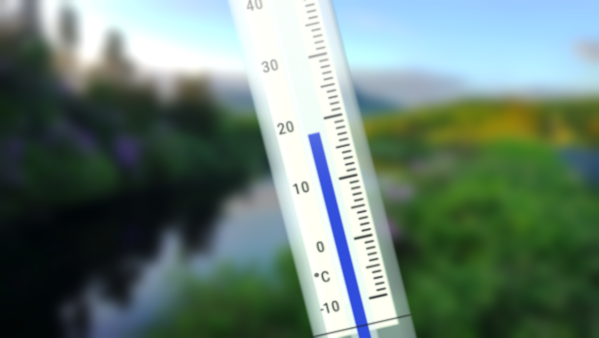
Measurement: 18 °C
